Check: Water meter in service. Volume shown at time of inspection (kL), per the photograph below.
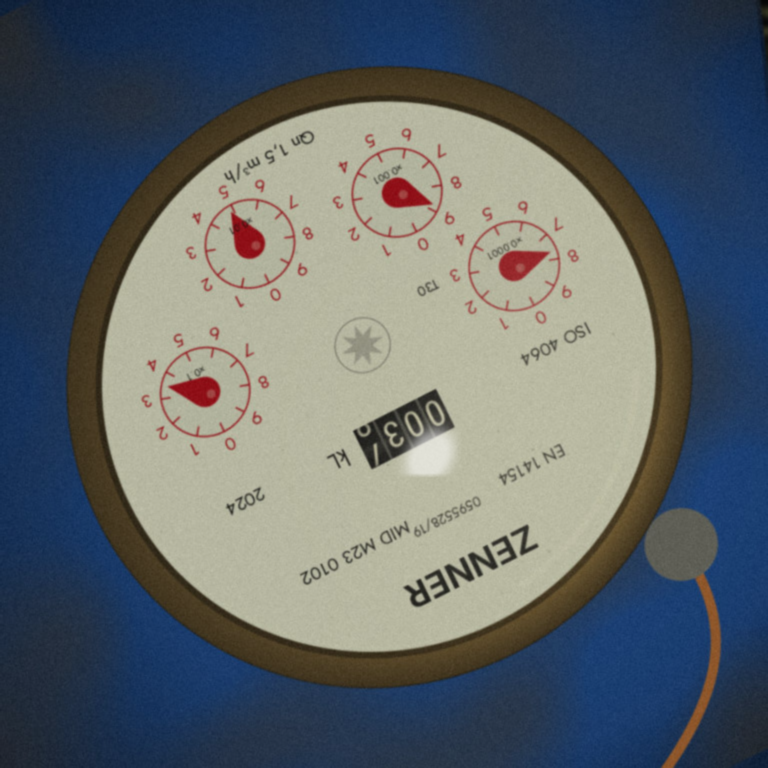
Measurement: 37.3487 kL
